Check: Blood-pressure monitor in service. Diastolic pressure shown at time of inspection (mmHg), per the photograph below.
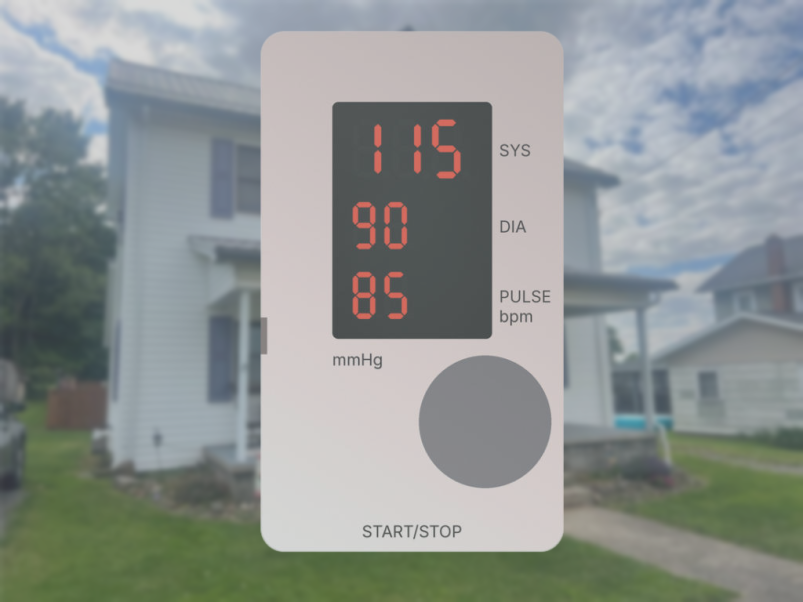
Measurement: 90 mmHg
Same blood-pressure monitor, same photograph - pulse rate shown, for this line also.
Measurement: 85 bpm
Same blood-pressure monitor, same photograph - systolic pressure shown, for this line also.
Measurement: 115 mmHg
